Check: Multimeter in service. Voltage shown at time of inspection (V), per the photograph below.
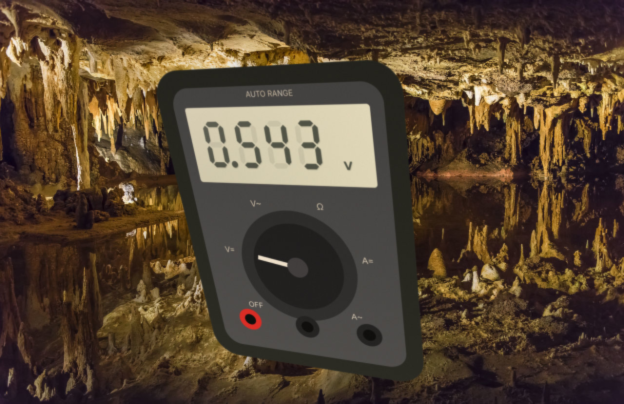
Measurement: 0.543 V
